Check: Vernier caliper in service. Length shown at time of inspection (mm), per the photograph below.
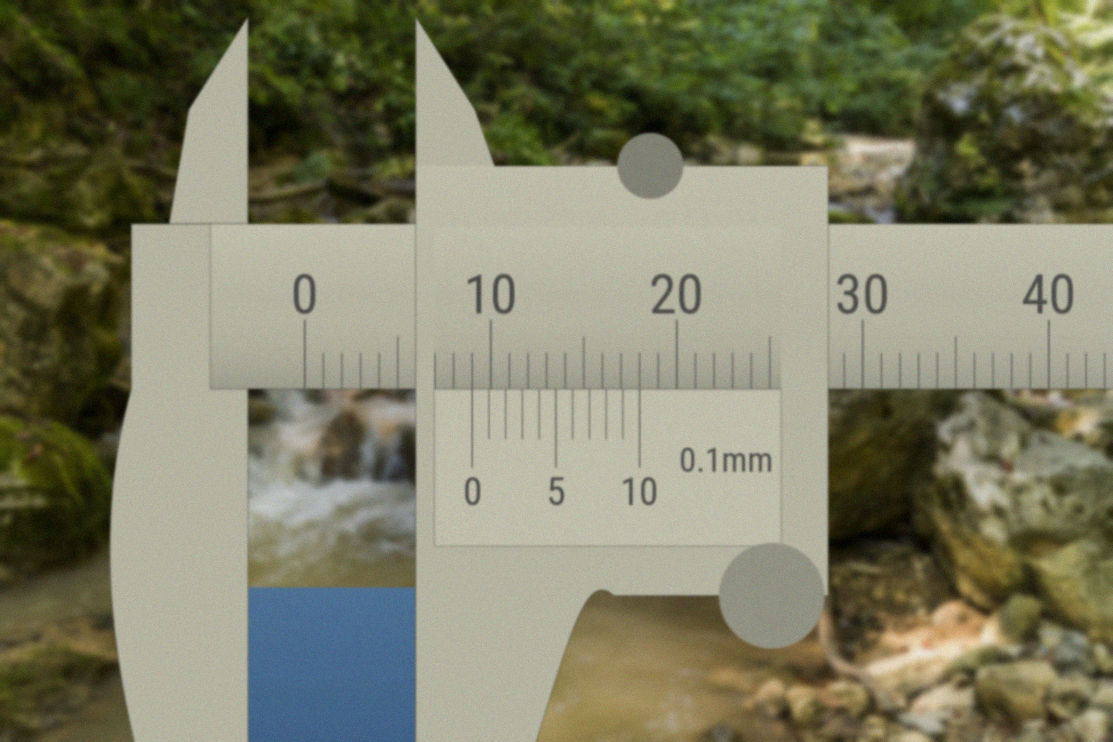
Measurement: 9.0 mm
